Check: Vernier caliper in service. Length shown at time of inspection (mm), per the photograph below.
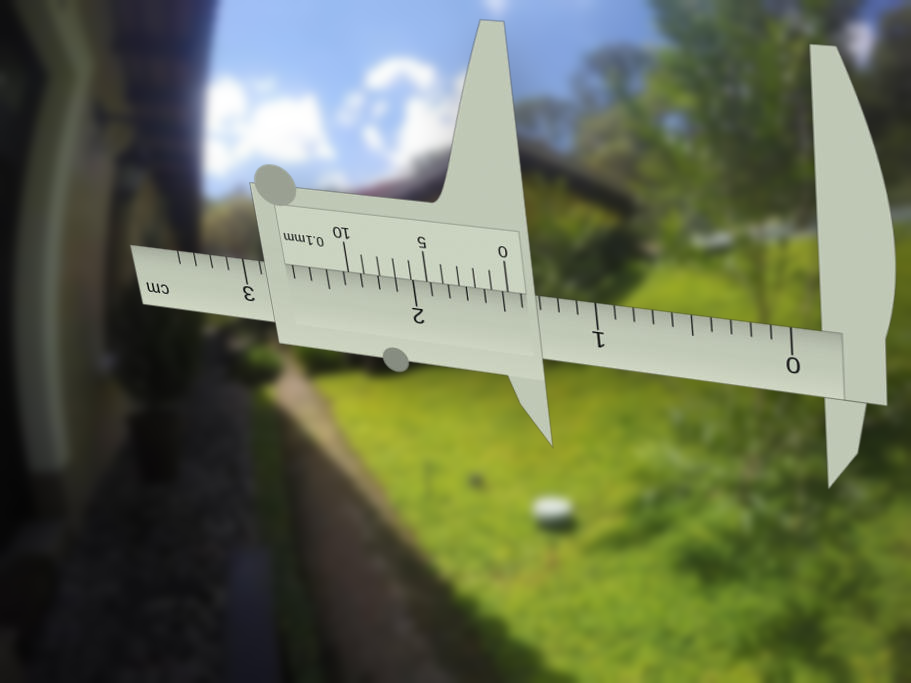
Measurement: 14.7 mm
